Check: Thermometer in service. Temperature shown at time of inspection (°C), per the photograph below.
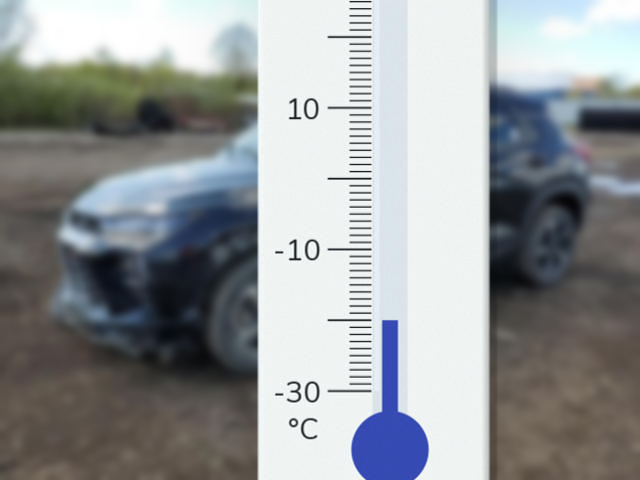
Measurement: -20 °C
